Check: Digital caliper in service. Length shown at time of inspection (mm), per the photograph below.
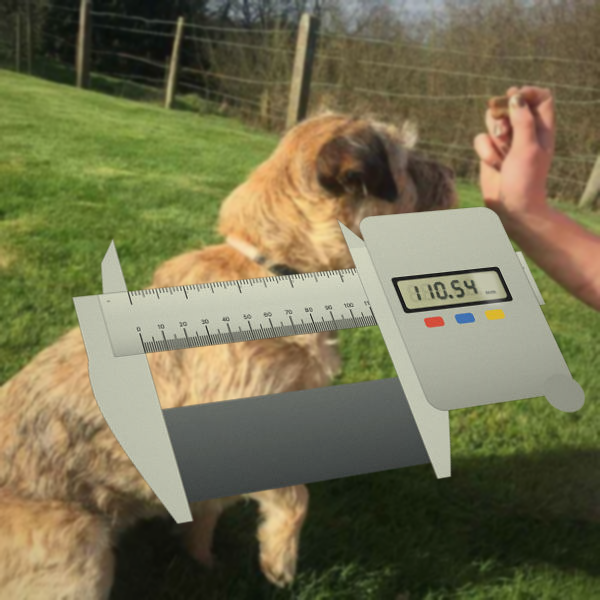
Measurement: 110.54 mm
